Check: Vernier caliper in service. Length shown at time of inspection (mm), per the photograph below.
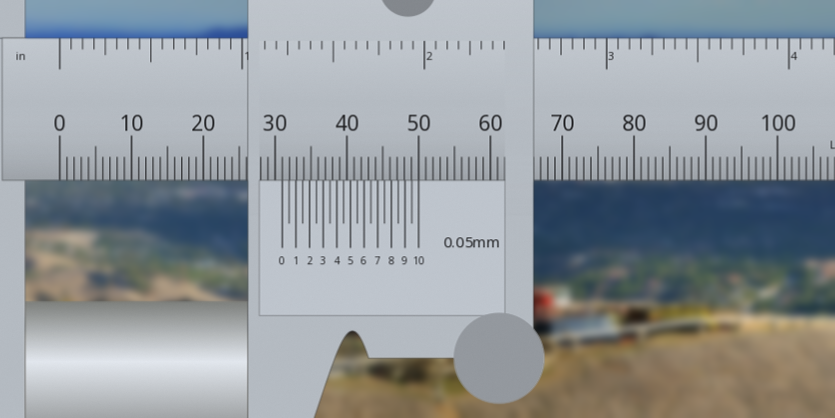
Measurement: 31.0 mm
